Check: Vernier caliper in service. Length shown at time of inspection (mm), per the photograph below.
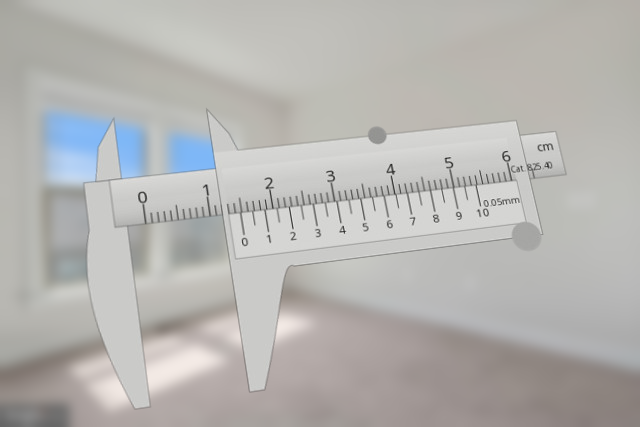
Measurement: 14.8 mm
